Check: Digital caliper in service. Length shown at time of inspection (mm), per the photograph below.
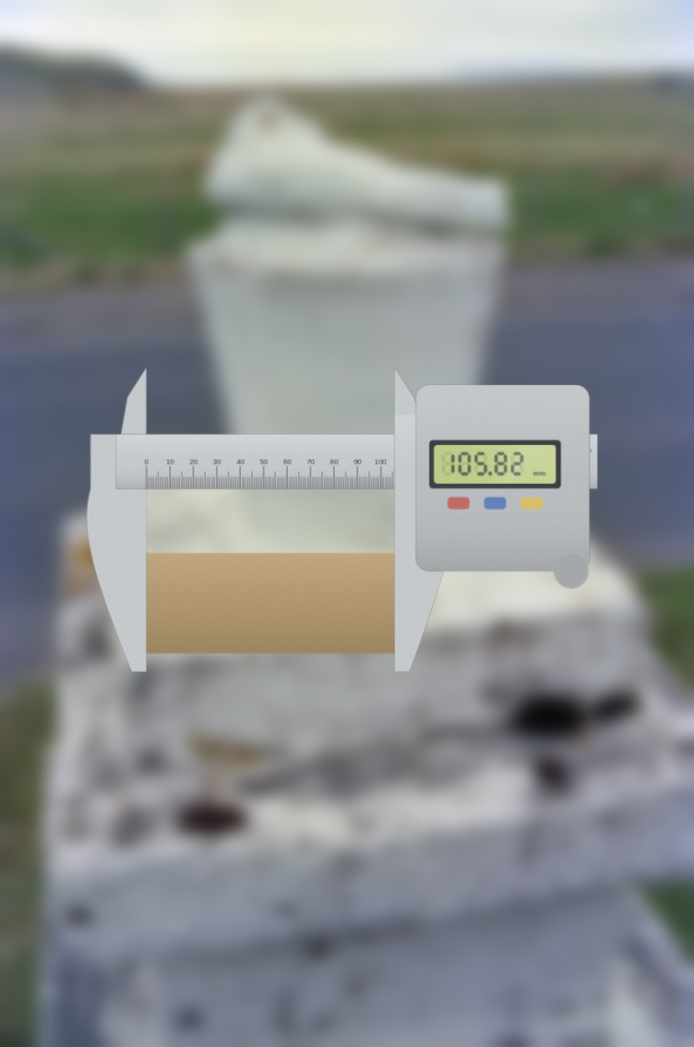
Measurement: 105.82 mm
